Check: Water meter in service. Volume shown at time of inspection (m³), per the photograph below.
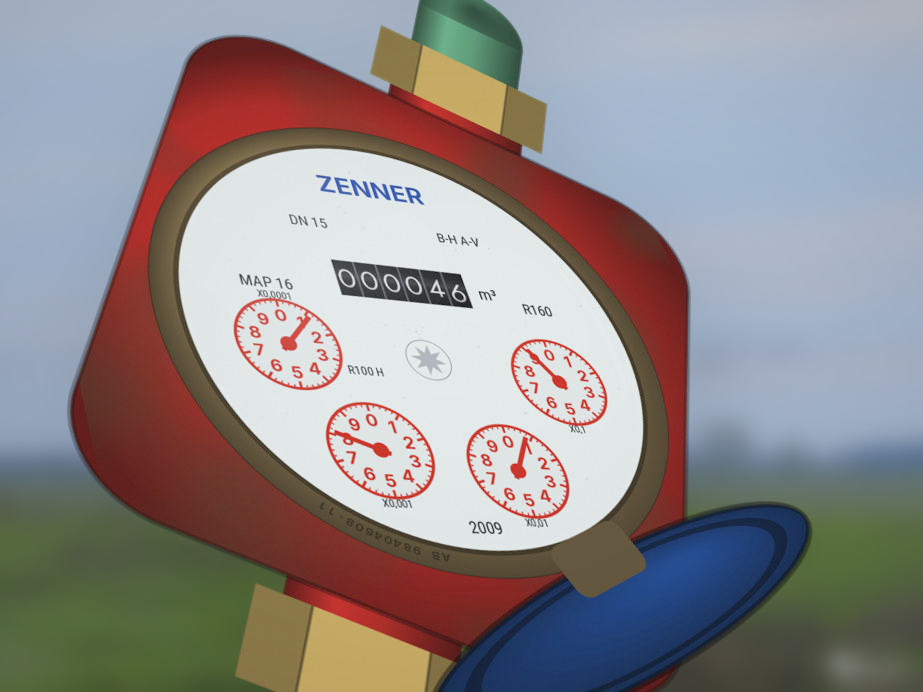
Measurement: 45.9081 m³
